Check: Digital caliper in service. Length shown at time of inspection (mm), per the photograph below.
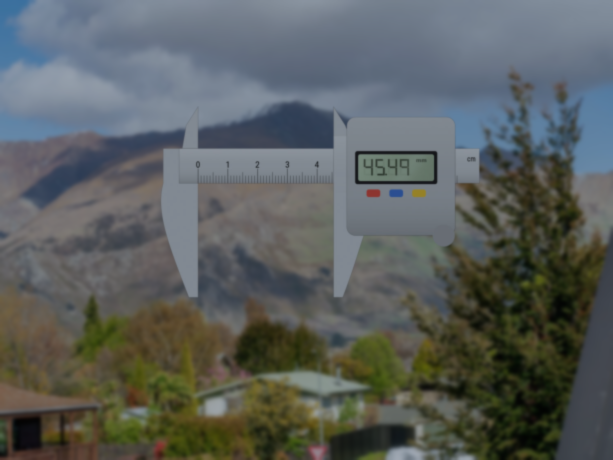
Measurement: 45.49 mm
